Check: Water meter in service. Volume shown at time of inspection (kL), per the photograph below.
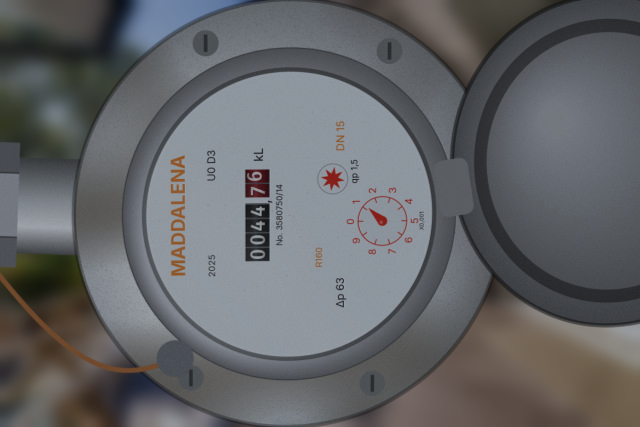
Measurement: 44.761 kL
